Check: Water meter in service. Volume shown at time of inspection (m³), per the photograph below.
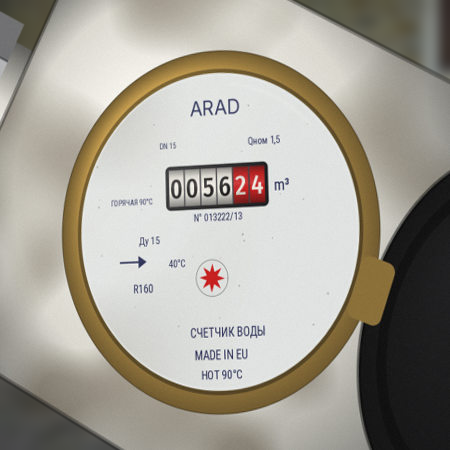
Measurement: 56.24 m³
